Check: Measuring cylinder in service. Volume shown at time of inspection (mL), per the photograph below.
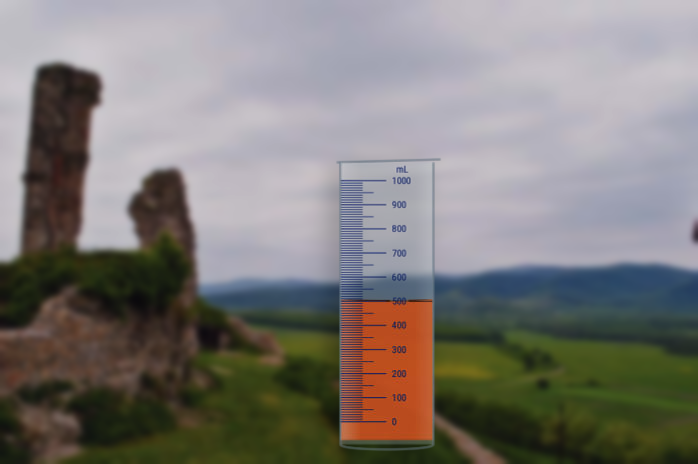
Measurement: 500 mL
